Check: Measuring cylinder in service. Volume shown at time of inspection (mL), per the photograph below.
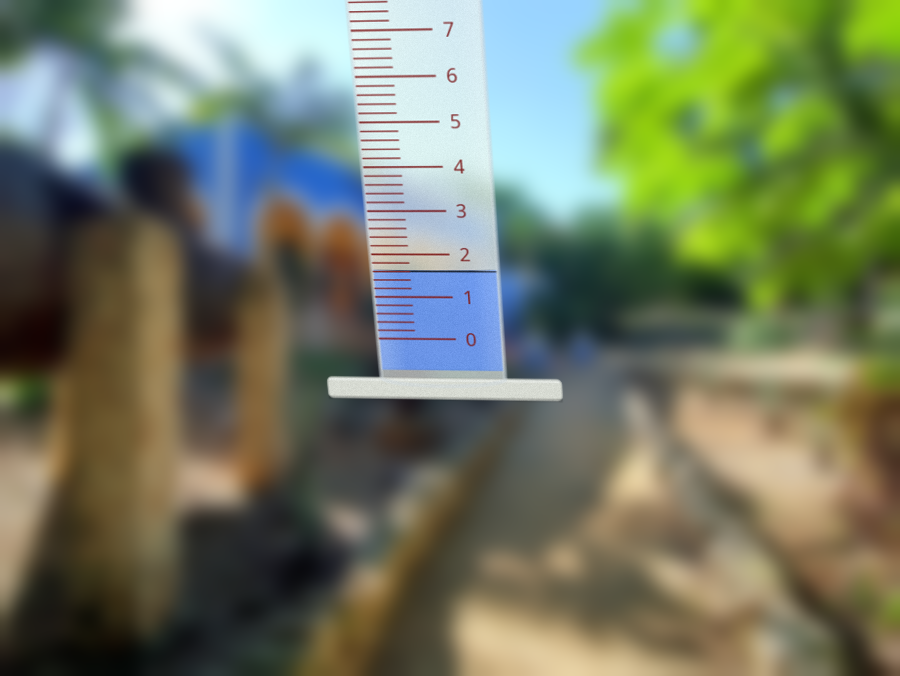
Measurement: 1.6 mL
